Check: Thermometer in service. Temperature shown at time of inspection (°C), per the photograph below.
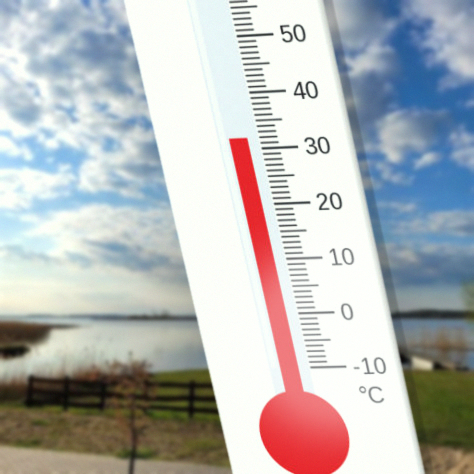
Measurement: 32 °C
